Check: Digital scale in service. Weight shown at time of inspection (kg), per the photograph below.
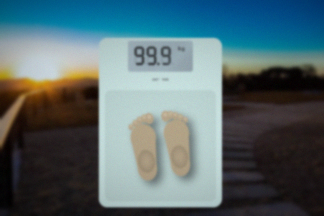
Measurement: 99.9 kg
